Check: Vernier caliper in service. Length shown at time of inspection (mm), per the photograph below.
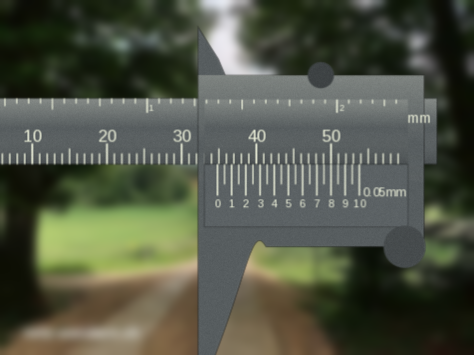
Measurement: 34.8 mm
